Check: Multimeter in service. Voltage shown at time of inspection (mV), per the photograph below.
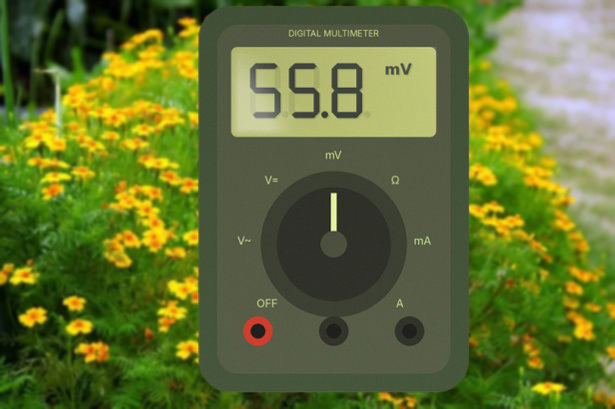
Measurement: 55.8 mV
